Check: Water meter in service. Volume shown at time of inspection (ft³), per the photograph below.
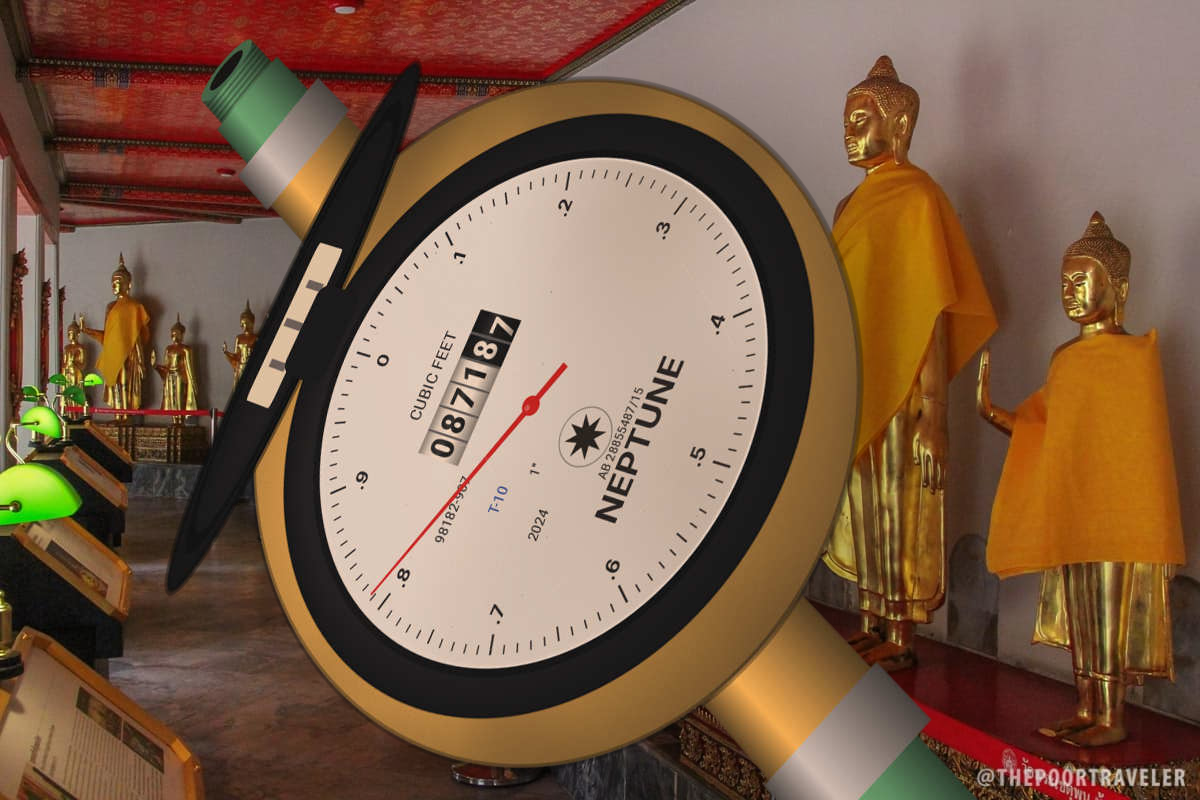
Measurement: 87186.81 ft³
